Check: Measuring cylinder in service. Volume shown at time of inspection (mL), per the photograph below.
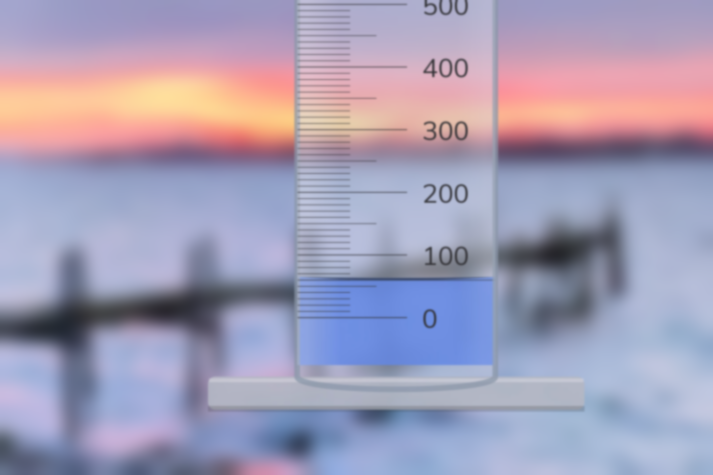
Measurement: 60 mL
